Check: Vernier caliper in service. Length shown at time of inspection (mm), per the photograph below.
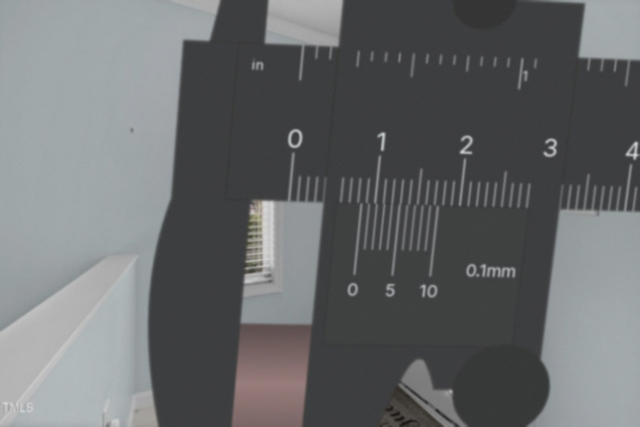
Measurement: 8.4 mm
